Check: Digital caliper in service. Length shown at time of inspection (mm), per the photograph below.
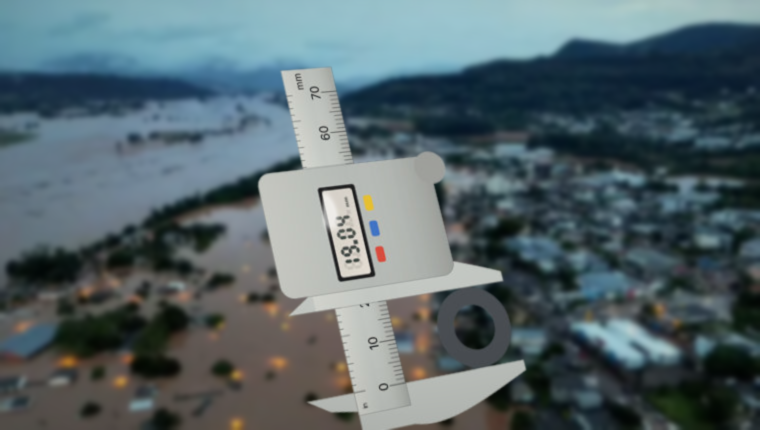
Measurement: 19.04 mm
